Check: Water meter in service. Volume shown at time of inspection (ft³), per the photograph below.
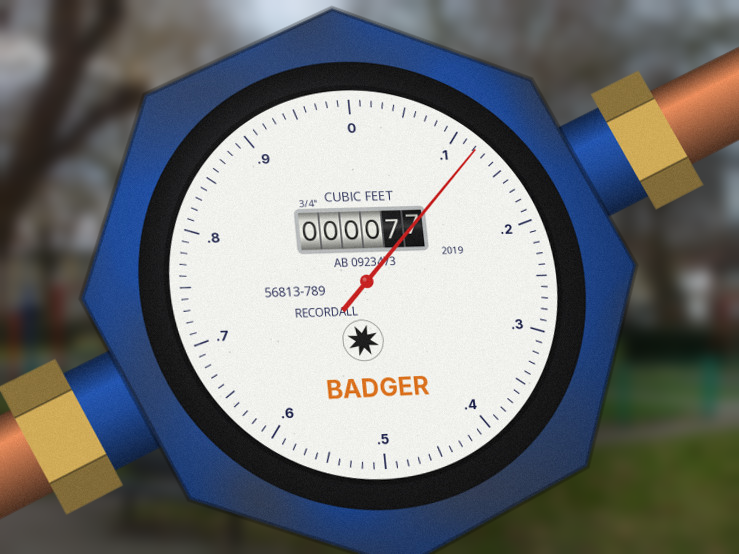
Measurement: 77.12 ft³
